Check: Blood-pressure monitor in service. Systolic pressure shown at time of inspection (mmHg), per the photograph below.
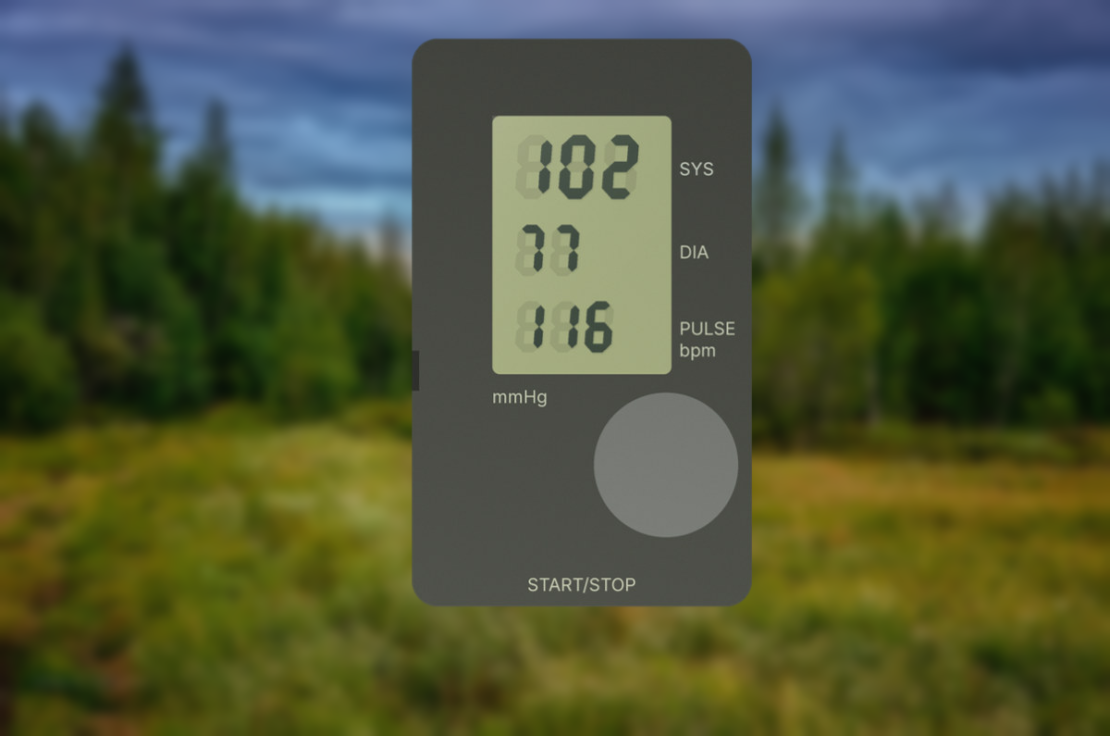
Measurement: 102 mmHg
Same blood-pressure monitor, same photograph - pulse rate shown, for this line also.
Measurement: 116 bpm
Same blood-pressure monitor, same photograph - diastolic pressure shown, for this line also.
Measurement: 77 mmHg
